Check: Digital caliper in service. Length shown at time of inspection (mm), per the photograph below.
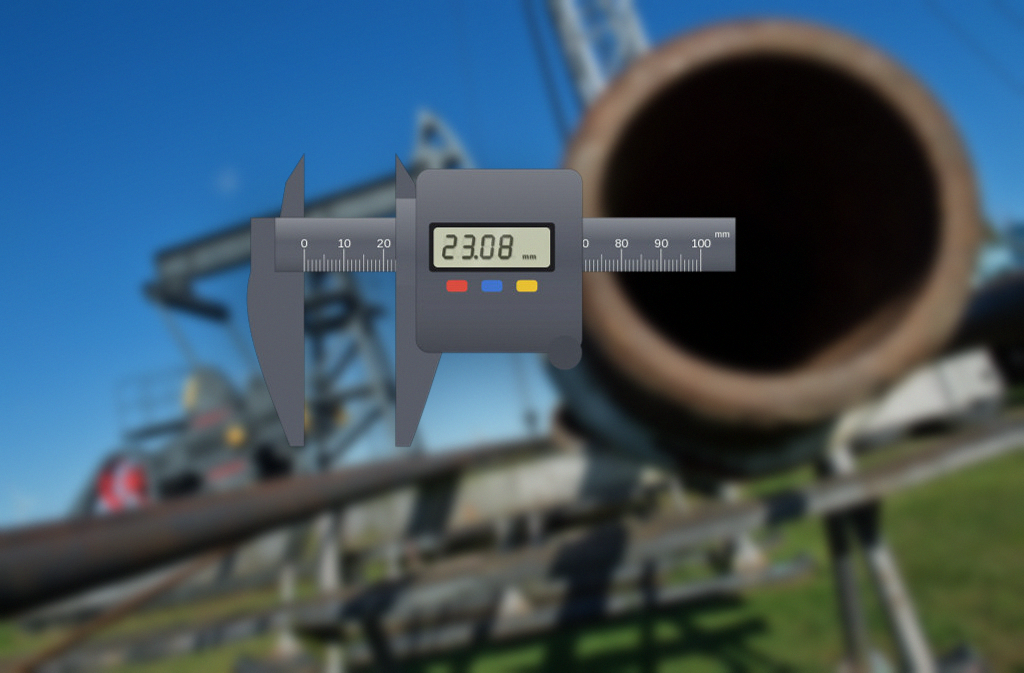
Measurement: 23.08 mm
